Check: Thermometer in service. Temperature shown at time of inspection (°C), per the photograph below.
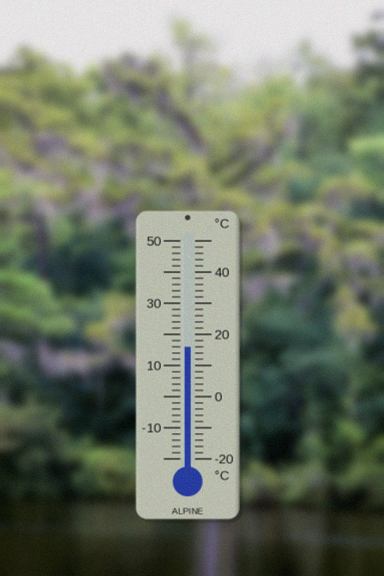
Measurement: 16 °C
